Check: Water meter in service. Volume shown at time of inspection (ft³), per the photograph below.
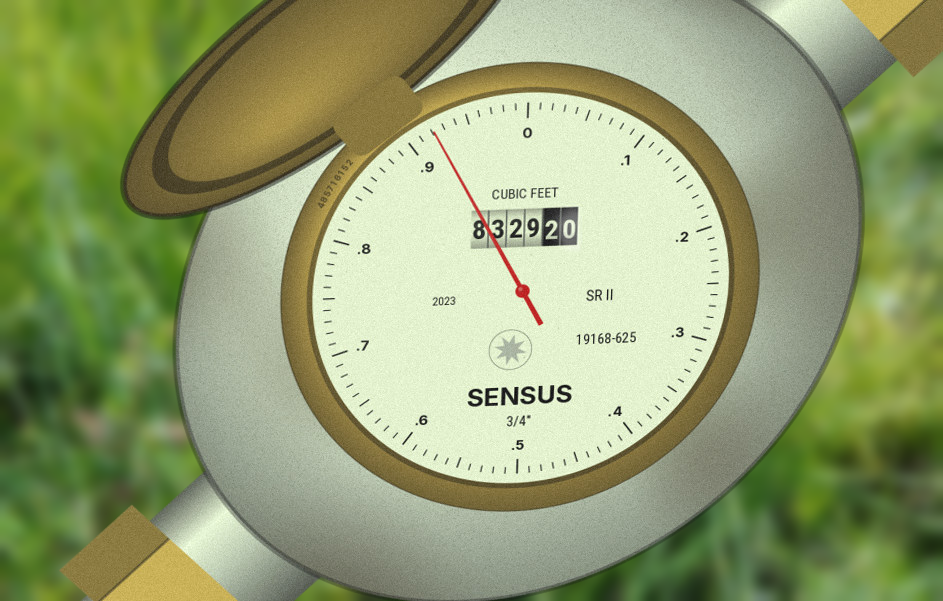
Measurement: 832919.92 ft³
